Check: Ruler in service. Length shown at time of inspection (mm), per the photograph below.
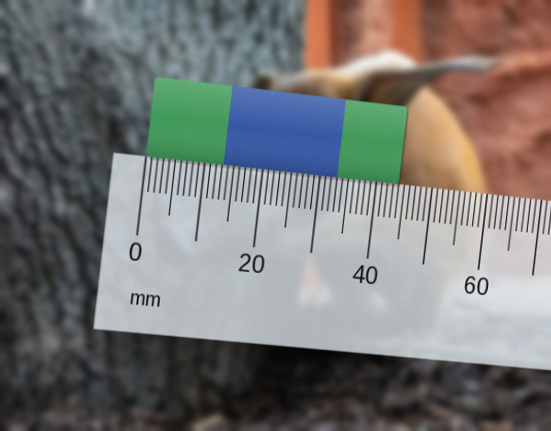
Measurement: 44 mm
